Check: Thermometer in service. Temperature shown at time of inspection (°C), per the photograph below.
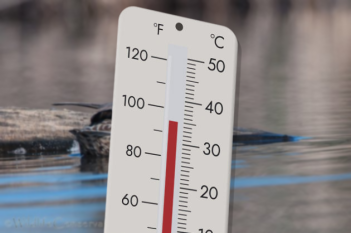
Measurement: 35 °C
